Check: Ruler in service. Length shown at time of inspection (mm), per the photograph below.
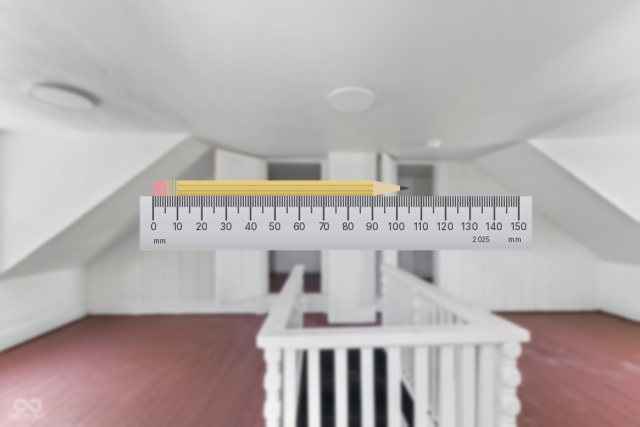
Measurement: 105 mm
